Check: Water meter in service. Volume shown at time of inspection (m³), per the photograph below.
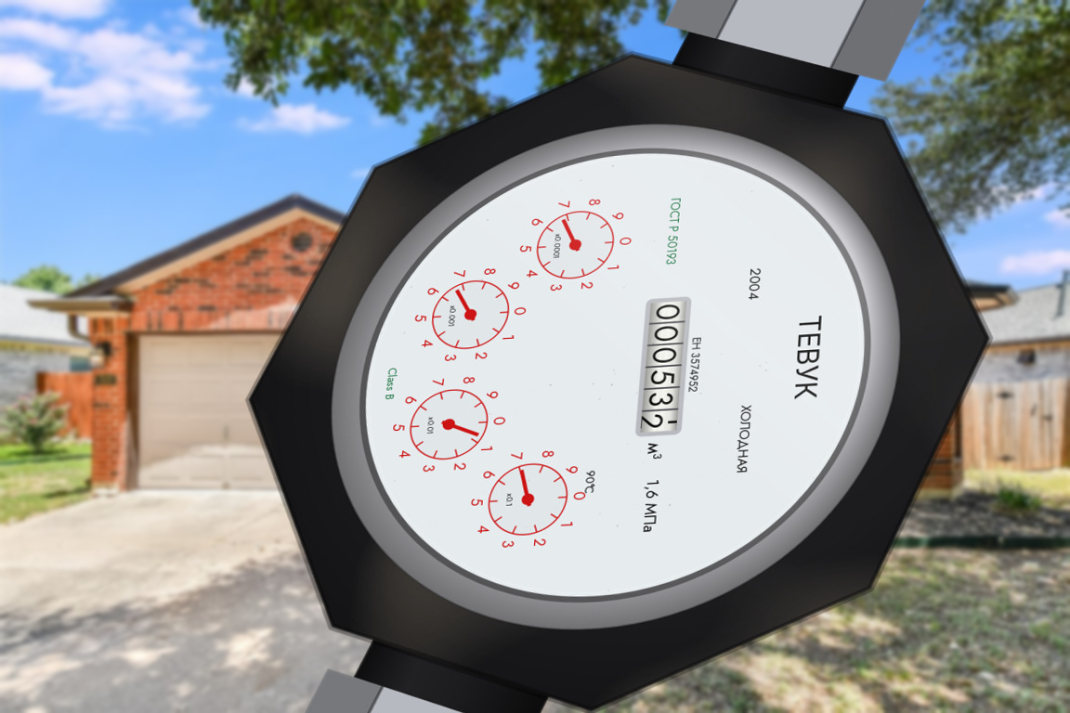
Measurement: 531.7066 m³
